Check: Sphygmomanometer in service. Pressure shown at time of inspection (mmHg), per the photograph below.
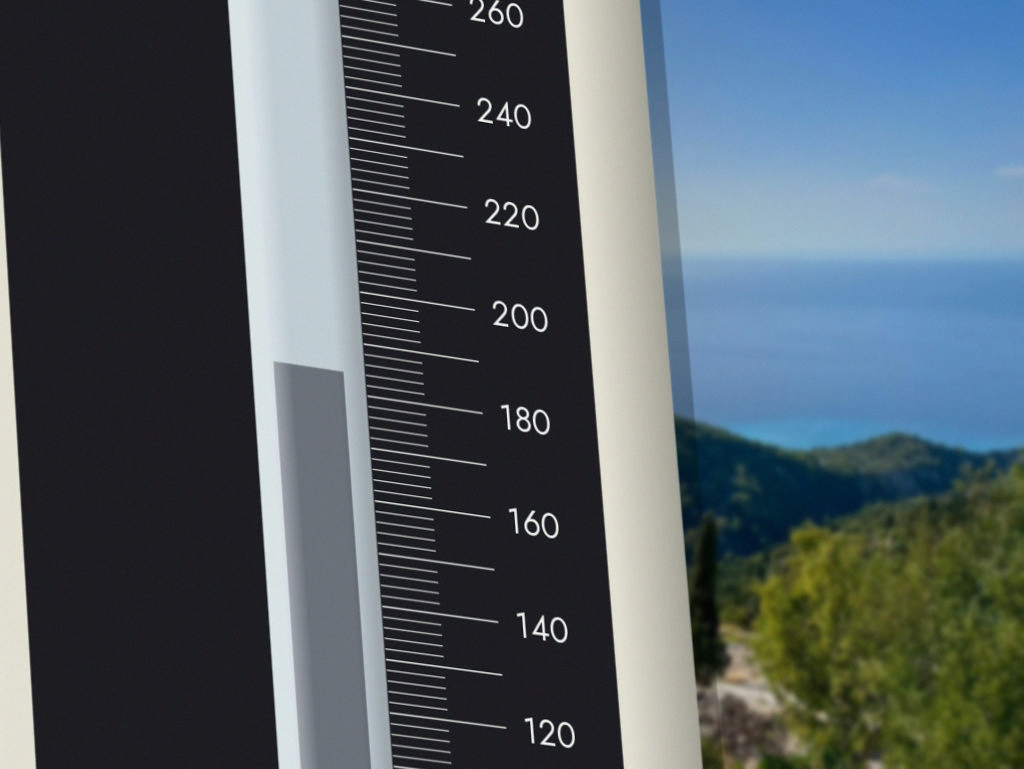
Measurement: 184 mmHg
